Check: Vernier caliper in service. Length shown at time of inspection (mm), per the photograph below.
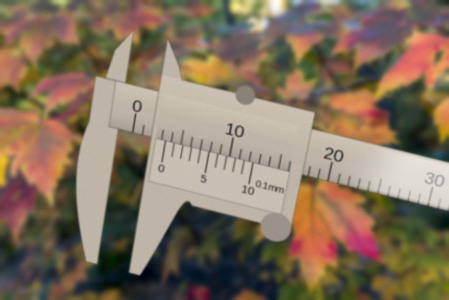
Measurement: 3.4 mm
